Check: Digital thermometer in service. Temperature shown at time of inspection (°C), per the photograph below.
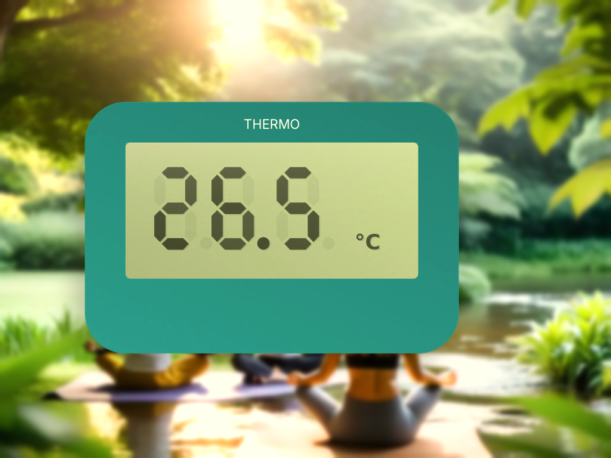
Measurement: 26.5 °C
